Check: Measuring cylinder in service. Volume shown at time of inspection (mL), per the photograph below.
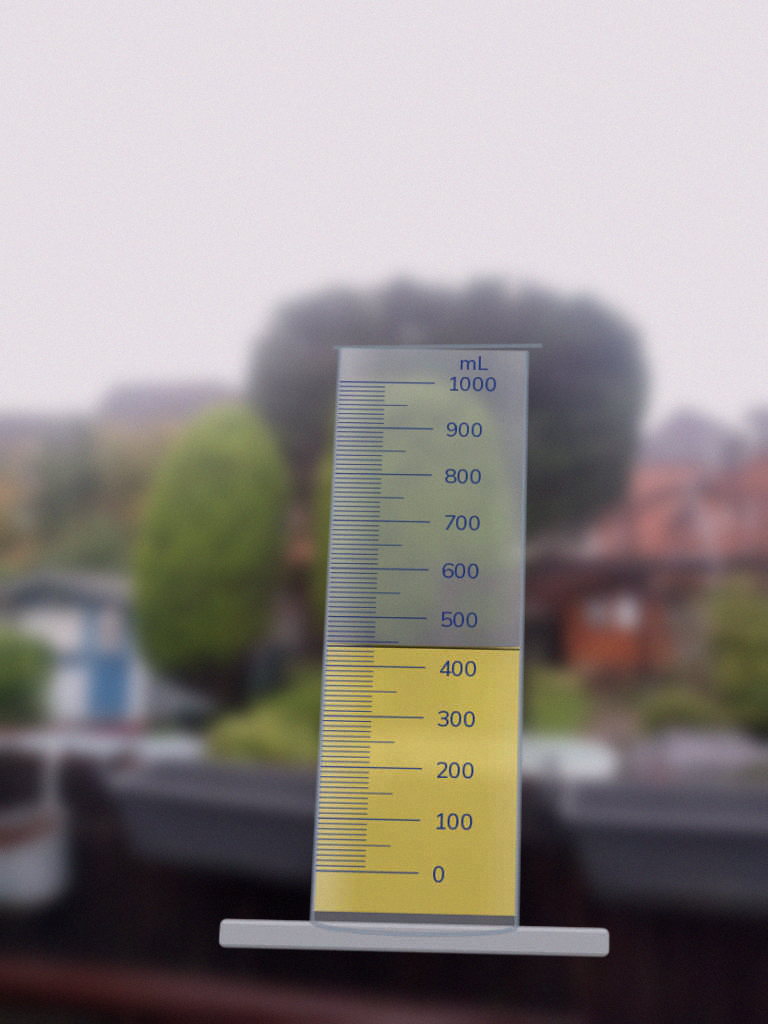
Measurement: 440 mL
